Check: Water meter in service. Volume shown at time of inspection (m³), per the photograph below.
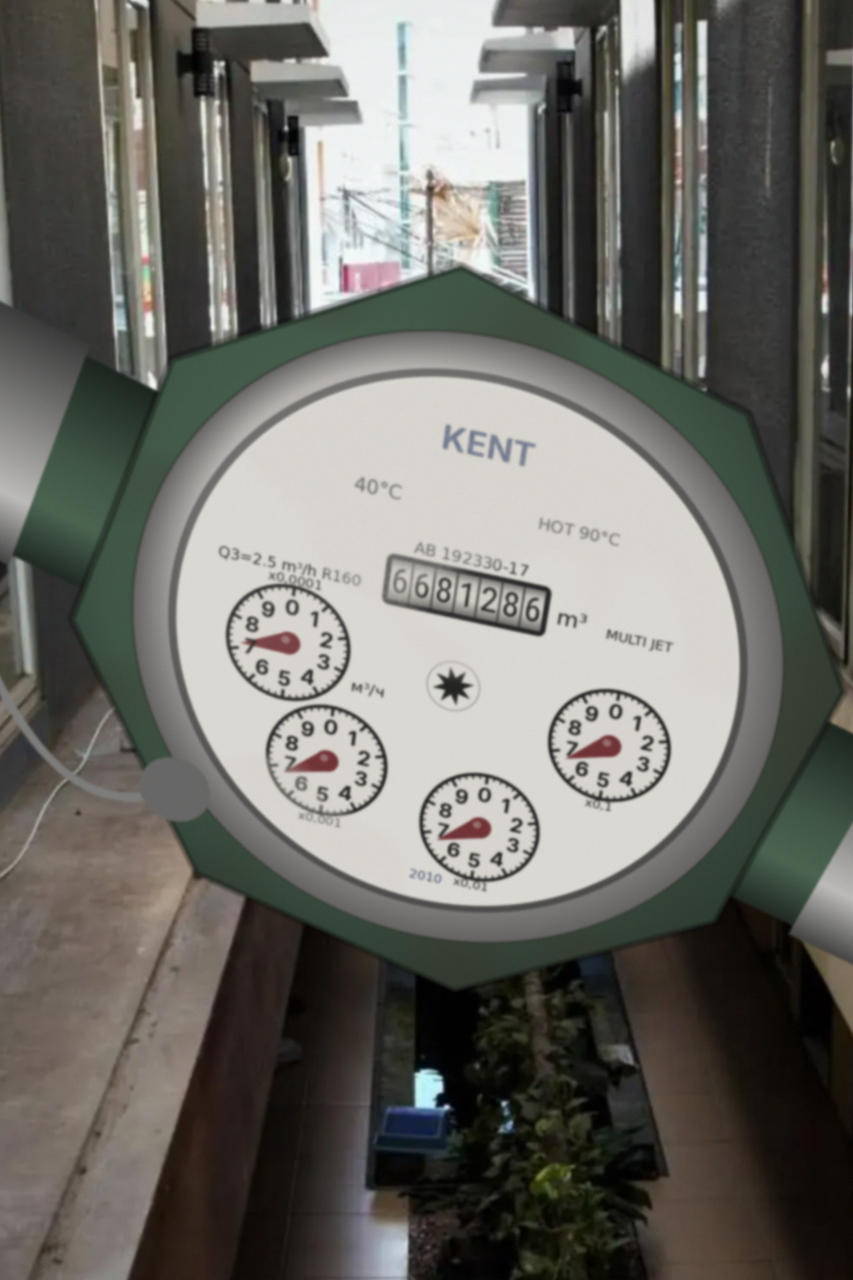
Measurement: 6681286.6667 m³
